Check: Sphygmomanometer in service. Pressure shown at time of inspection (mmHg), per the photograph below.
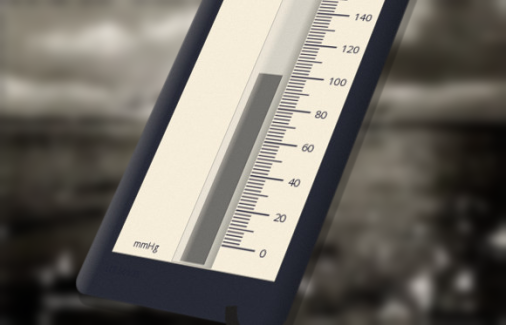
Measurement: 100 mmHg
